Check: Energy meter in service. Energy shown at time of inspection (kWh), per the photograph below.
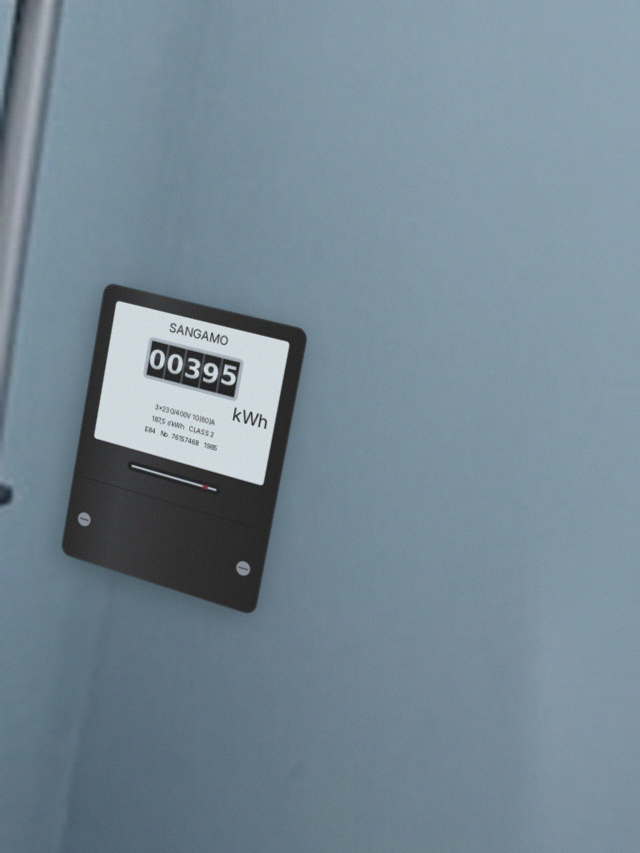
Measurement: 395 kWh
